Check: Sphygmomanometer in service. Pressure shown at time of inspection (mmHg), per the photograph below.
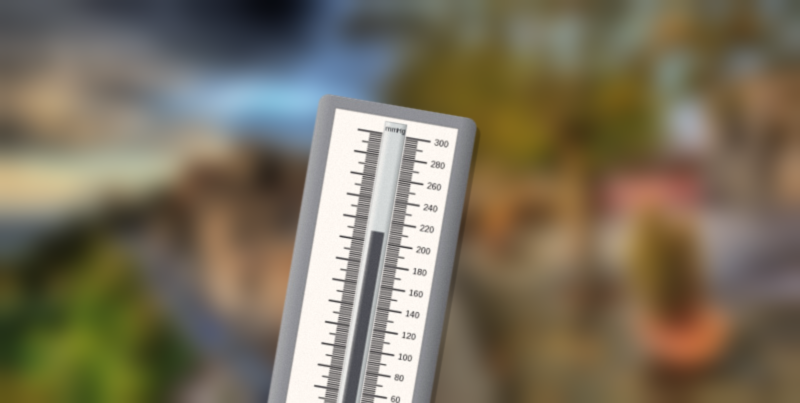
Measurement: 210 mmHg
